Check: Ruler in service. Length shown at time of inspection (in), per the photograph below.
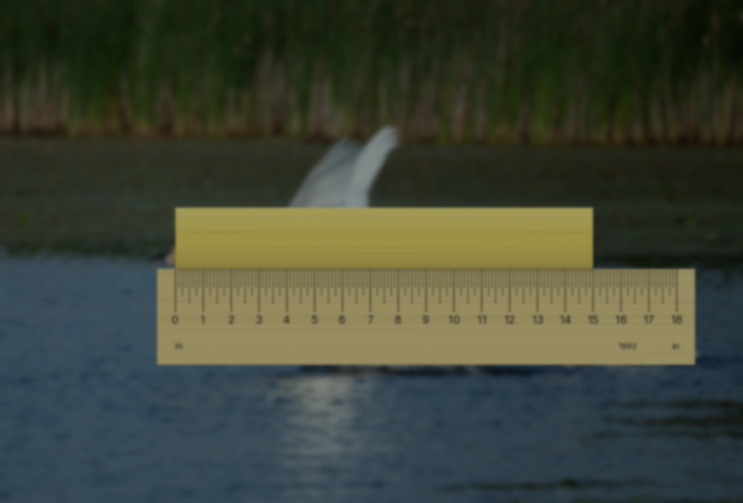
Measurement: 15 in
